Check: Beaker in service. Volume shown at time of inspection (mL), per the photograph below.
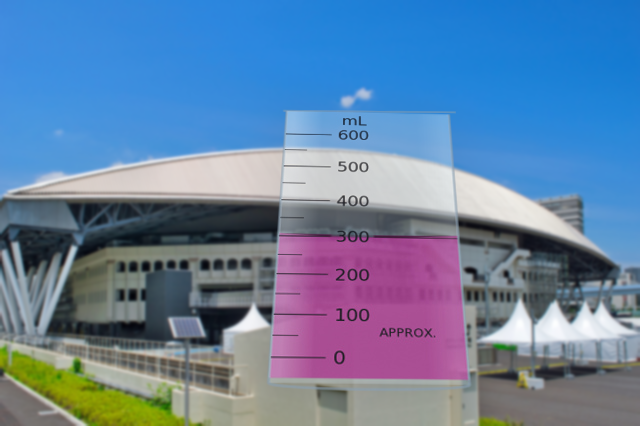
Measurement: 300 mL
